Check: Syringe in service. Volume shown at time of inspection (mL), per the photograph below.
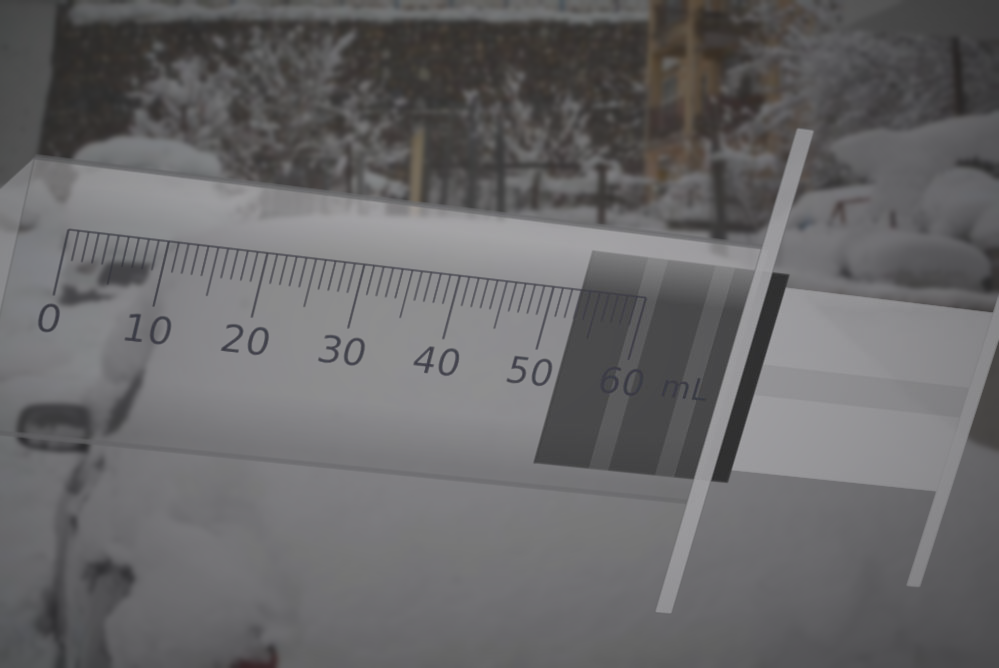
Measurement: 53 mL
